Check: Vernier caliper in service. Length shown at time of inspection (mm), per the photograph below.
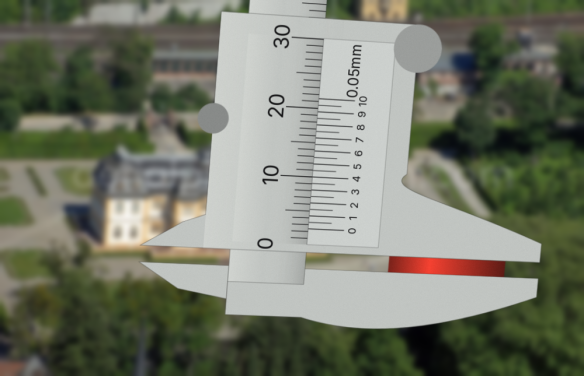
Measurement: 2.4 mm
